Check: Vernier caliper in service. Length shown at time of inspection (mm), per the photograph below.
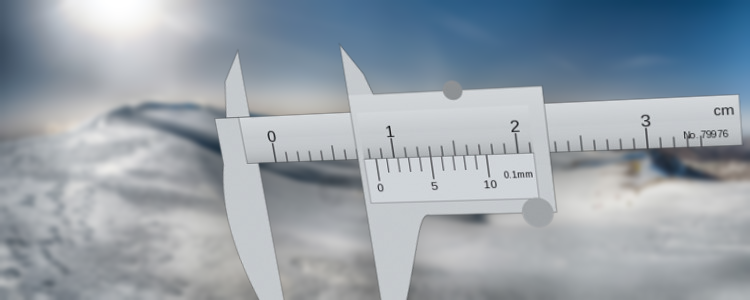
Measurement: 8.5 mm
